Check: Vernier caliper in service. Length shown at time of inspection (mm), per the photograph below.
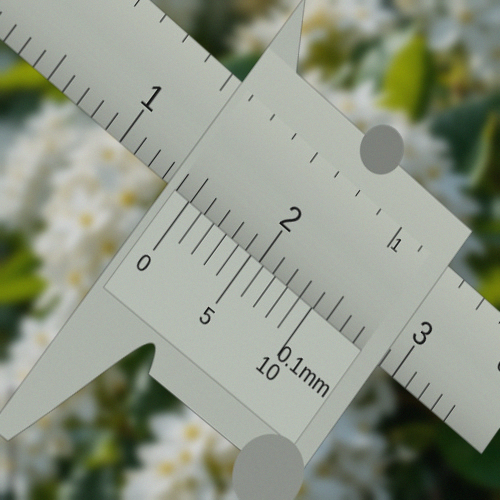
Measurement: 14.9 mm
